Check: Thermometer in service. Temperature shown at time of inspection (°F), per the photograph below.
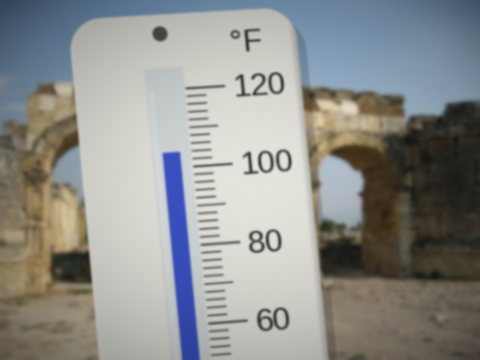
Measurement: 104 °F
